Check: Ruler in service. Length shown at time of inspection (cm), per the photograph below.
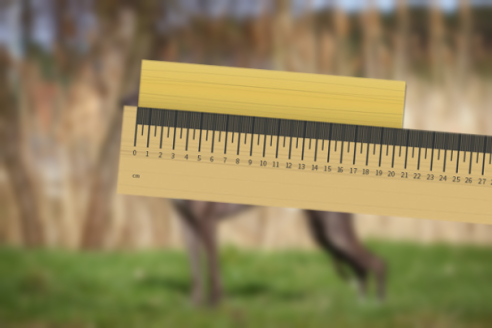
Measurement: 20.5 cm
